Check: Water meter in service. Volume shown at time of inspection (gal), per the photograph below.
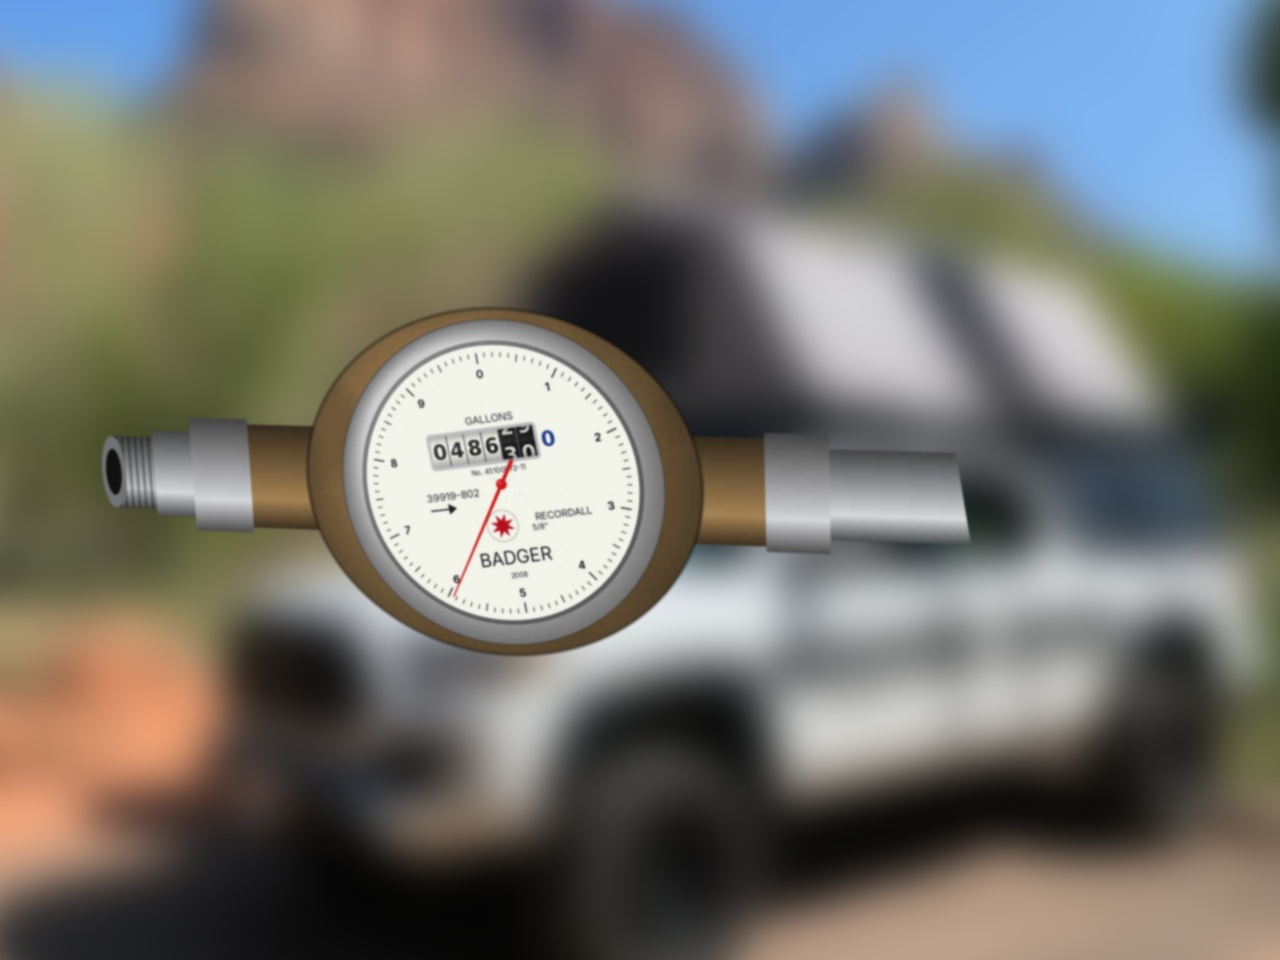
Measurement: 486295.9 gal
